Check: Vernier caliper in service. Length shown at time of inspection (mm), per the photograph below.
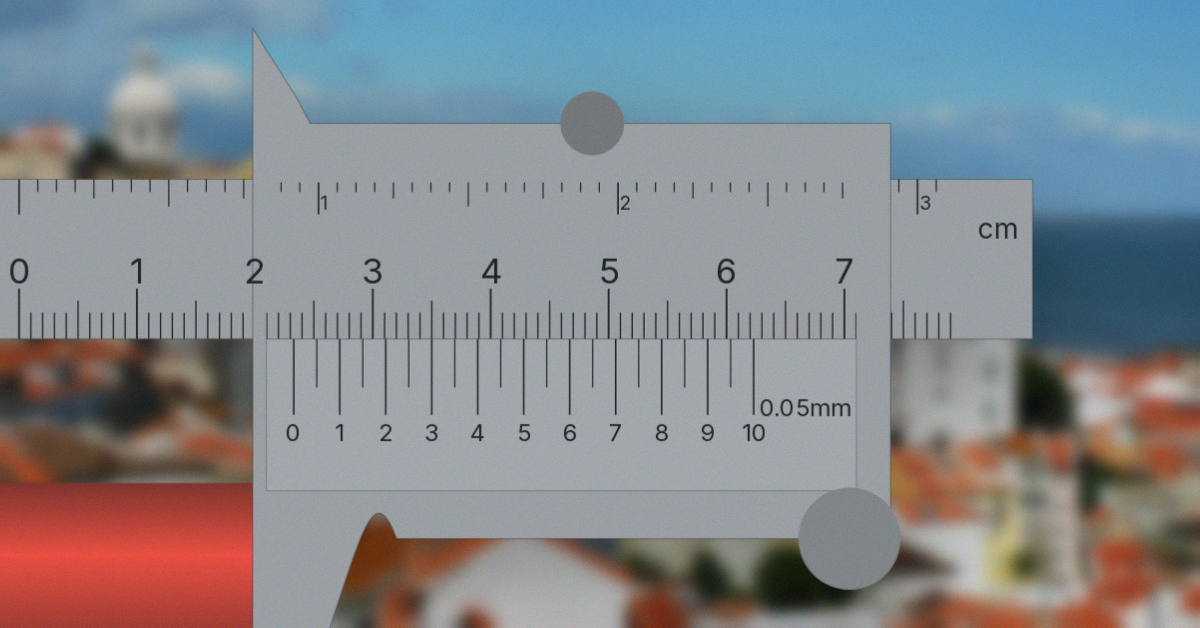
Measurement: 23.3 mm
